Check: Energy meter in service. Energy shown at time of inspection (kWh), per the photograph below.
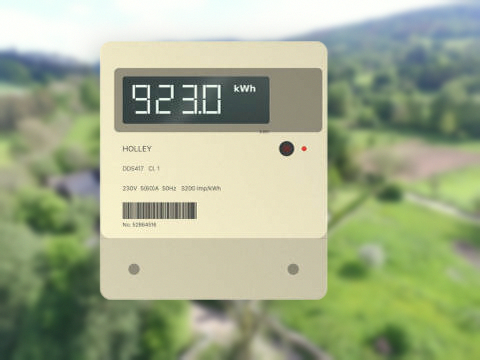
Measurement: 923.0 kWh
